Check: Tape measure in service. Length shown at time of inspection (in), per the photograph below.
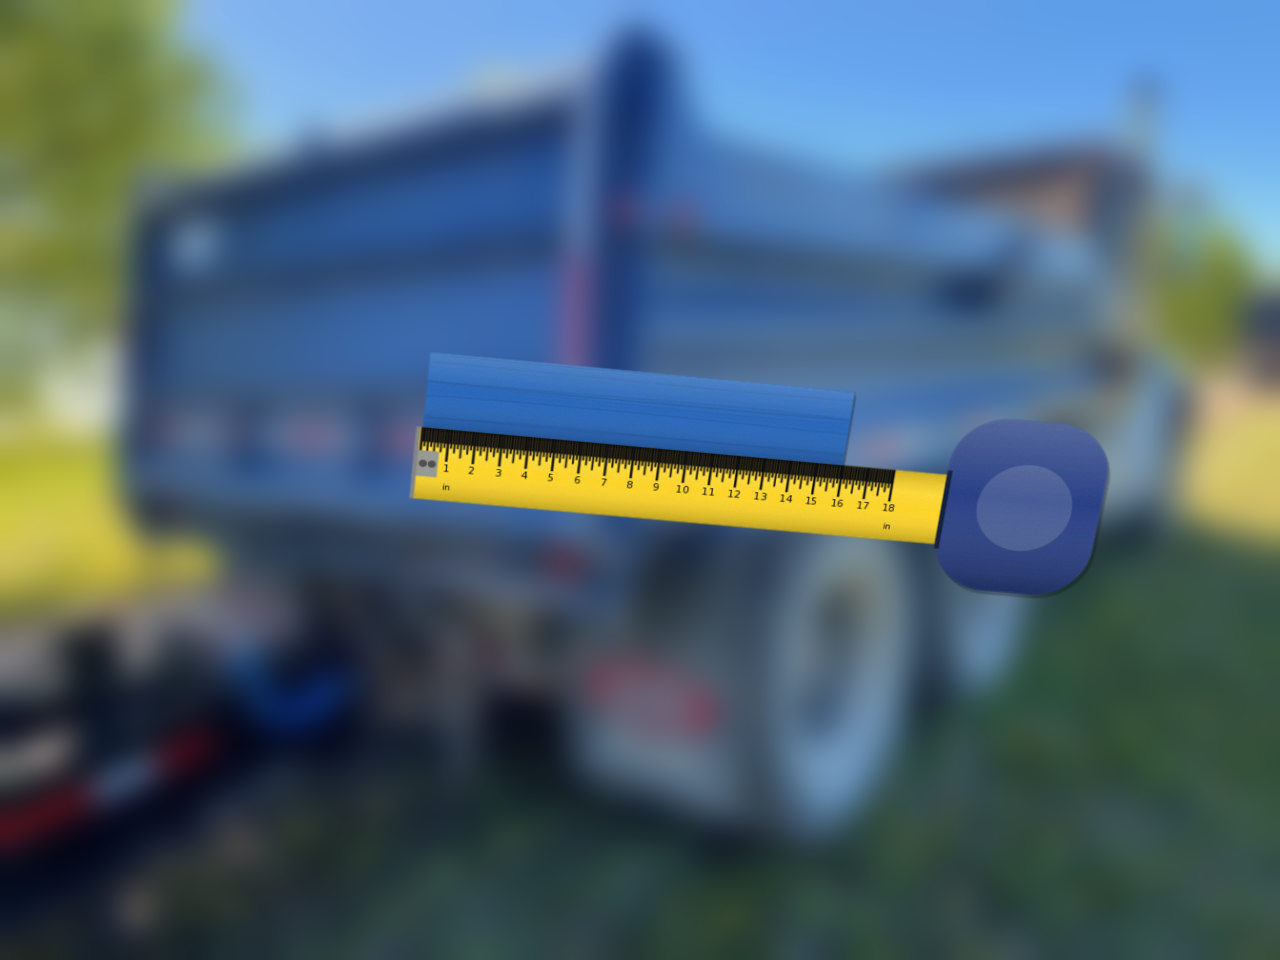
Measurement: 16 in
